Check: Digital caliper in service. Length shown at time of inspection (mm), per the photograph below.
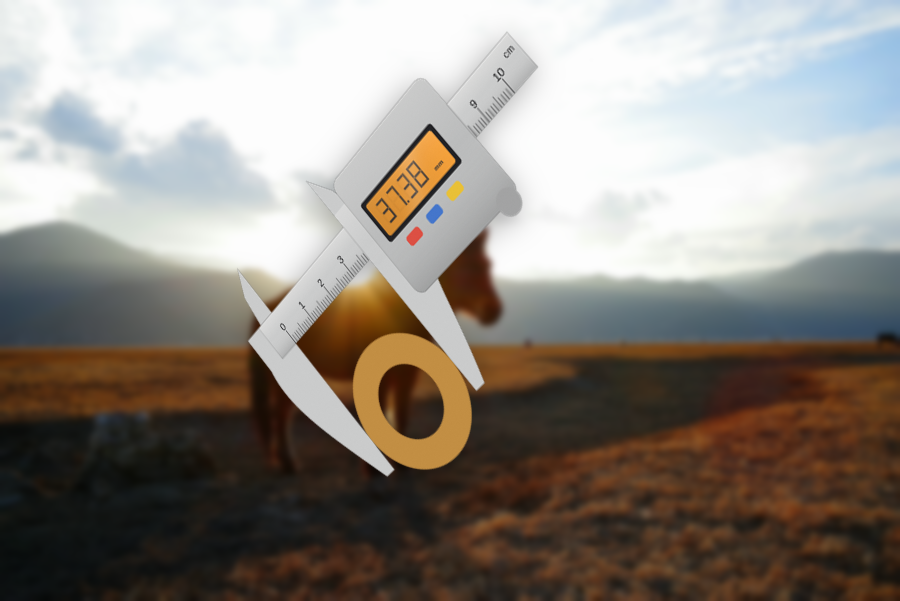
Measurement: 37.38 mm
